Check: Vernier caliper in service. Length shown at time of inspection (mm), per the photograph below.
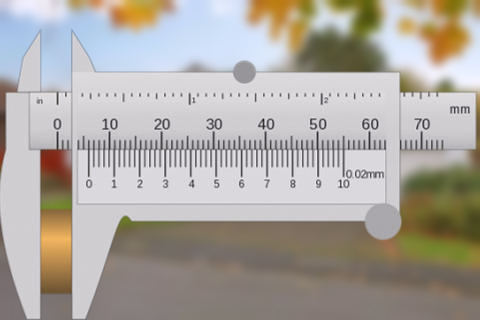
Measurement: 6.0 mm
